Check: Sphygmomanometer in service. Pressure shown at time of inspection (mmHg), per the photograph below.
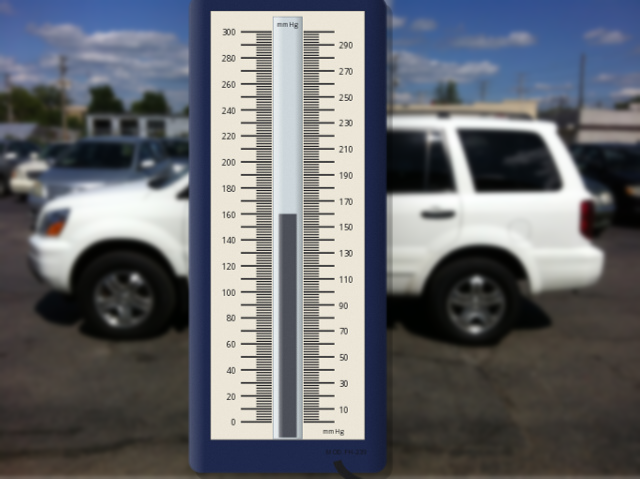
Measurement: 160 mmHg
